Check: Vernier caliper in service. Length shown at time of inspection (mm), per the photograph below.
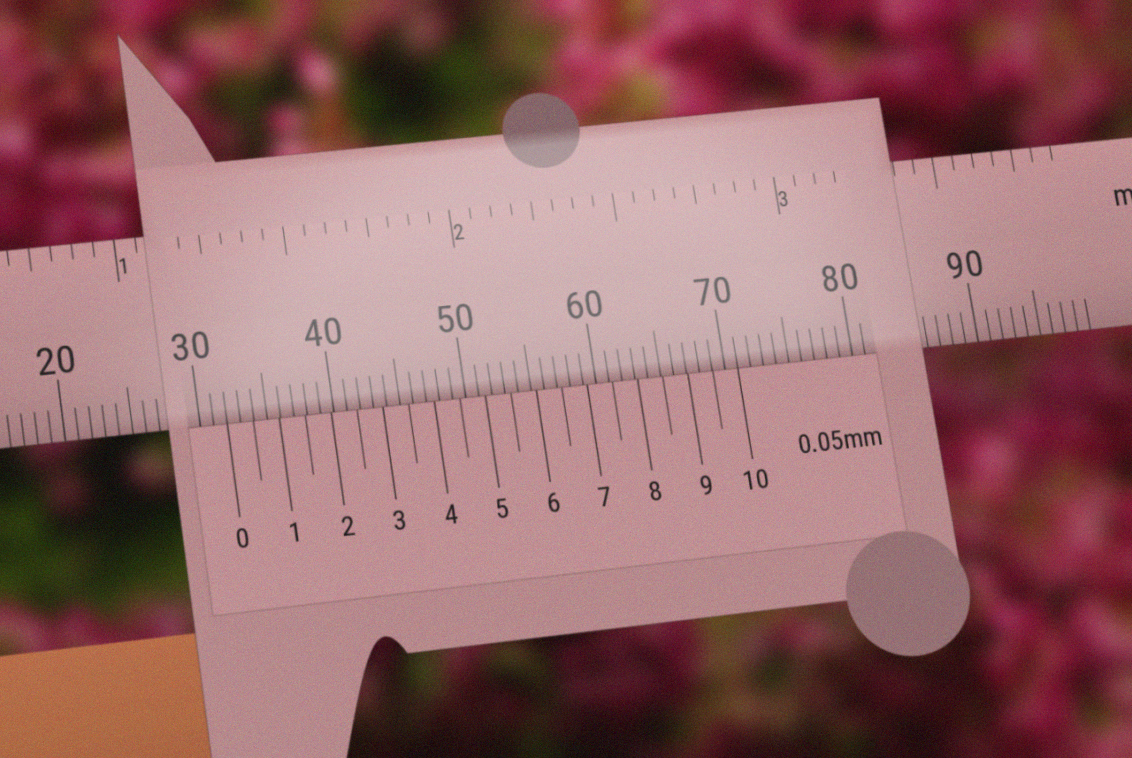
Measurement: 32.0 mm
